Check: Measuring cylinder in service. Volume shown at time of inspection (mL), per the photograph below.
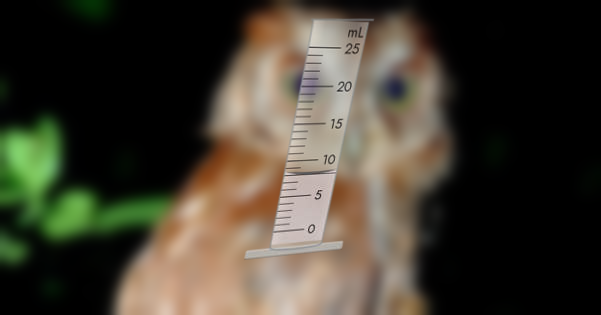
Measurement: 8 mL
